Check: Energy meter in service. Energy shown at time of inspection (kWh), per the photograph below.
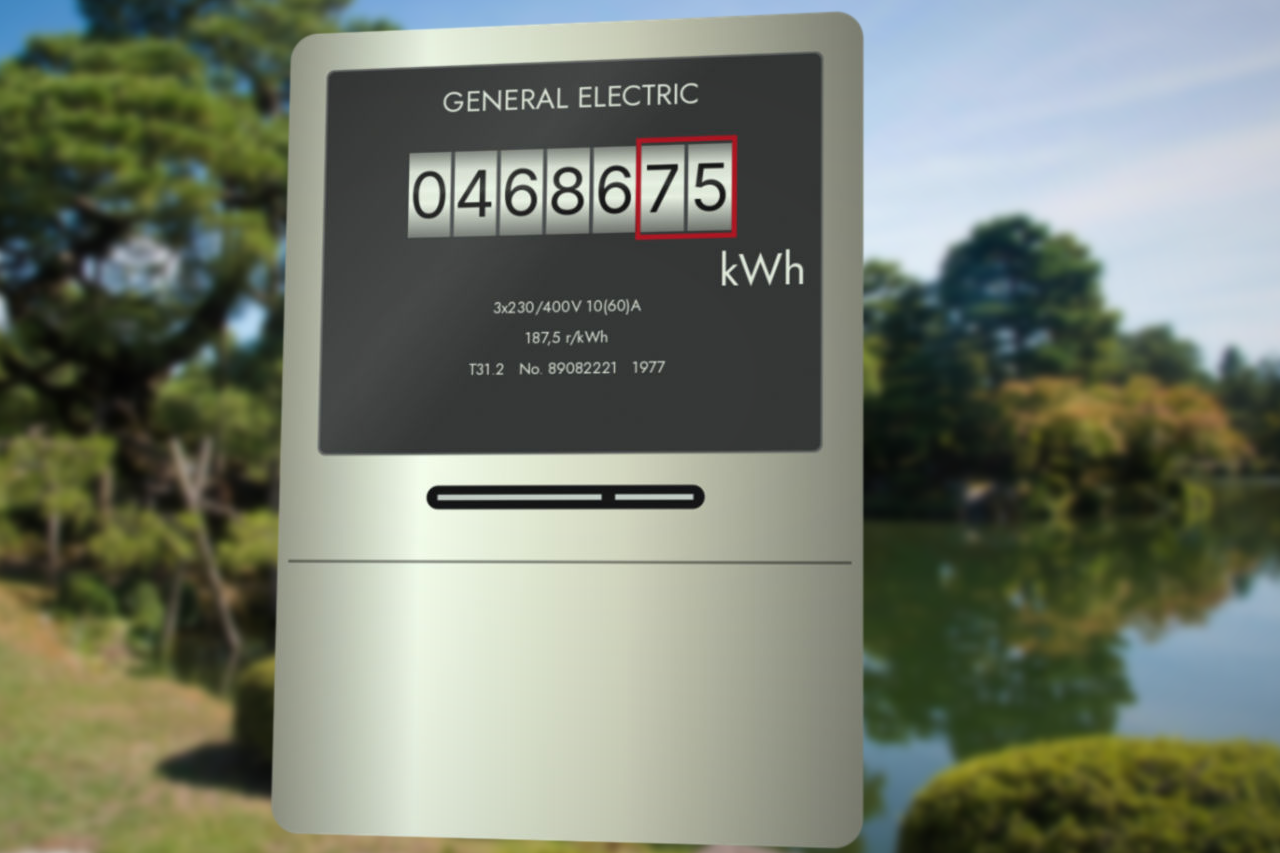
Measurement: 4686.75 kWh
